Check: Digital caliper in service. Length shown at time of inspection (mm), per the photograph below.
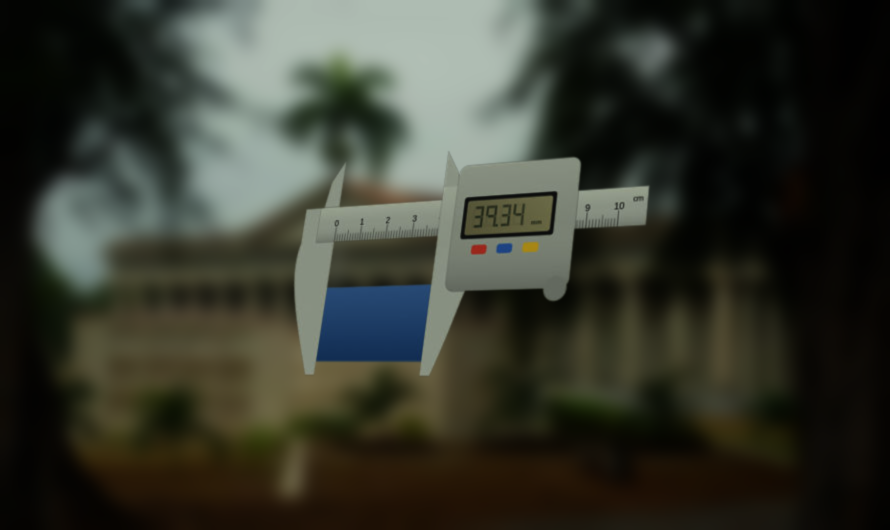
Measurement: 39.34 mm
